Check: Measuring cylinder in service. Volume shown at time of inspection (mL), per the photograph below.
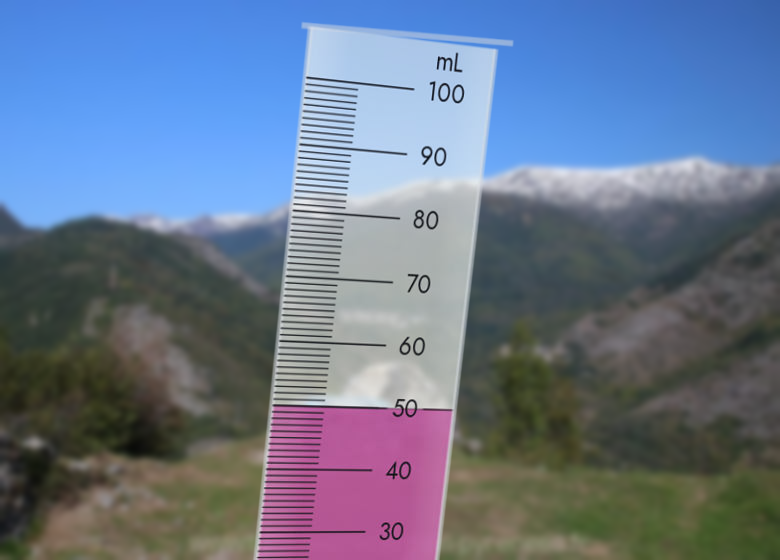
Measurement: 50 mL
